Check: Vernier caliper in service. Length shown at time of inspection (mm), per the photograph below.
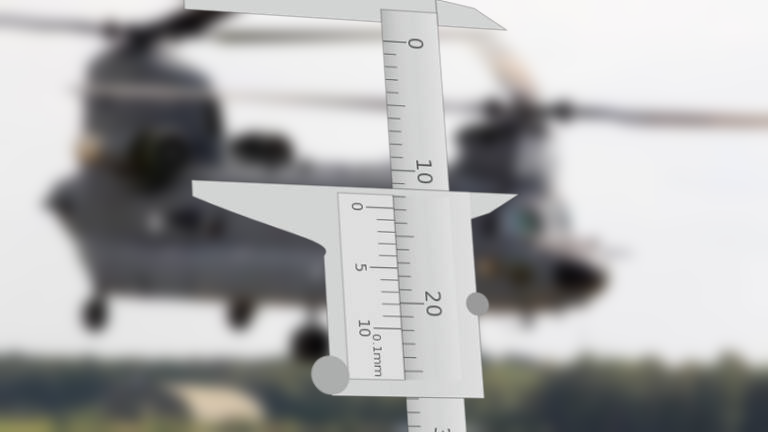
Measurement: 12.9 mm
